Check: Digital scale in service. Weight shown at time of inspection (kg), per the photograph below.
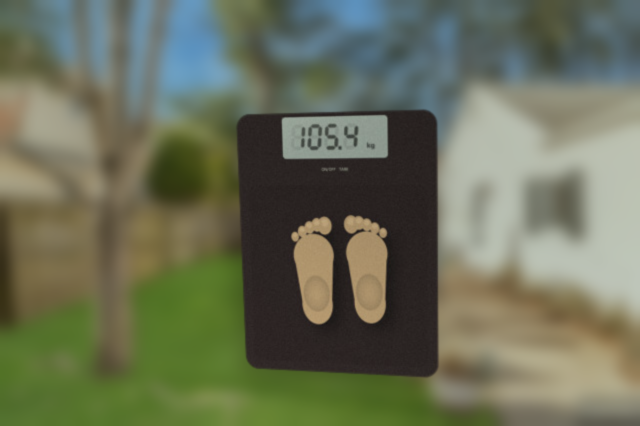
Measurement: 105.4 kg
